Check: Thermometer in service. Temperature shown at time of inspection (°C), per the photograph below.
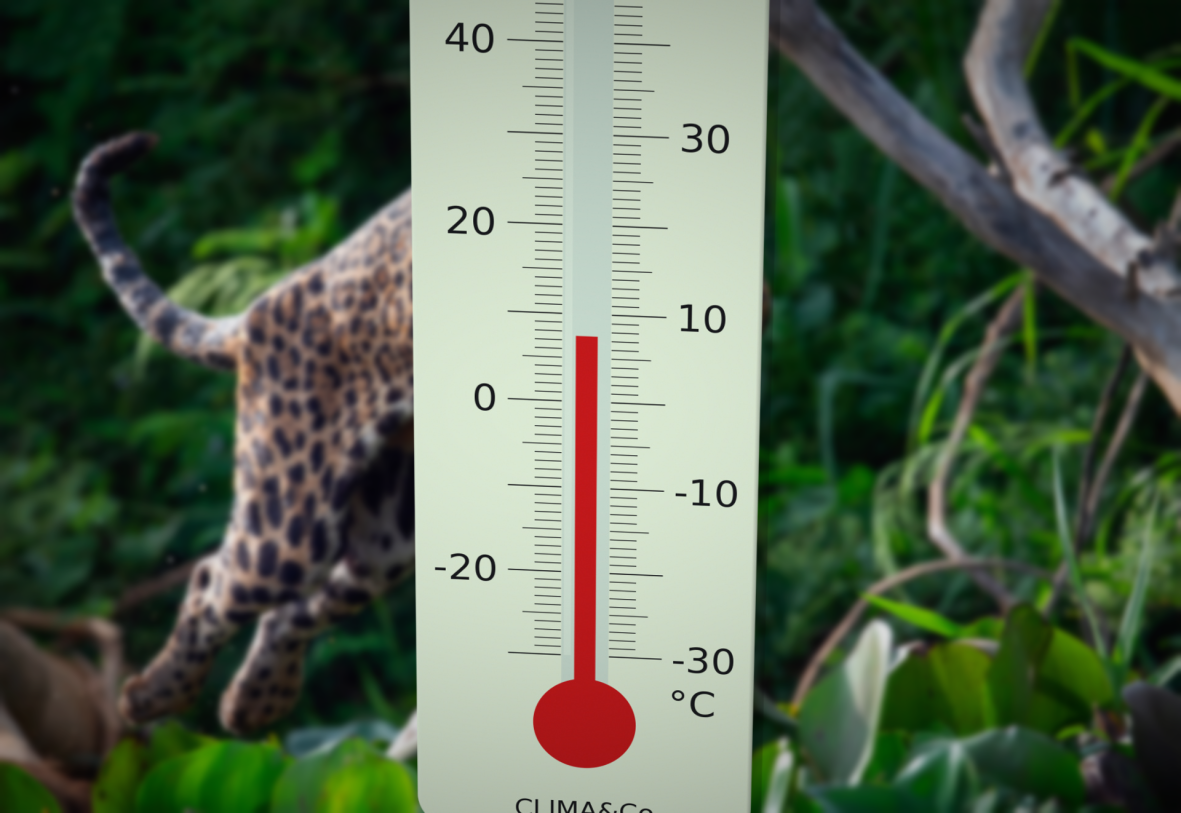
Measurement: 7.5 °C
